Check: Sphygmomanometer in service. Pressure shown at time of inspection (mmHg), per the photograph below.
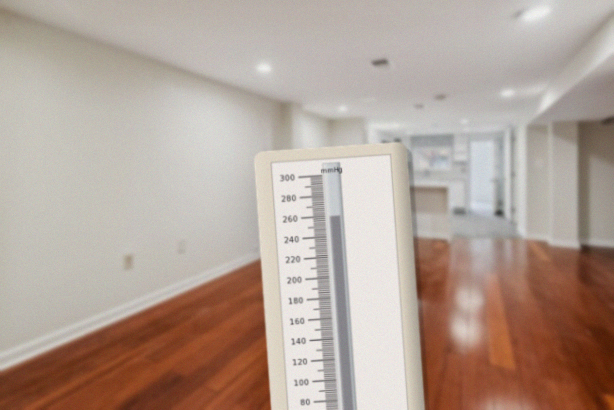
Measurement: 260 mmHg
